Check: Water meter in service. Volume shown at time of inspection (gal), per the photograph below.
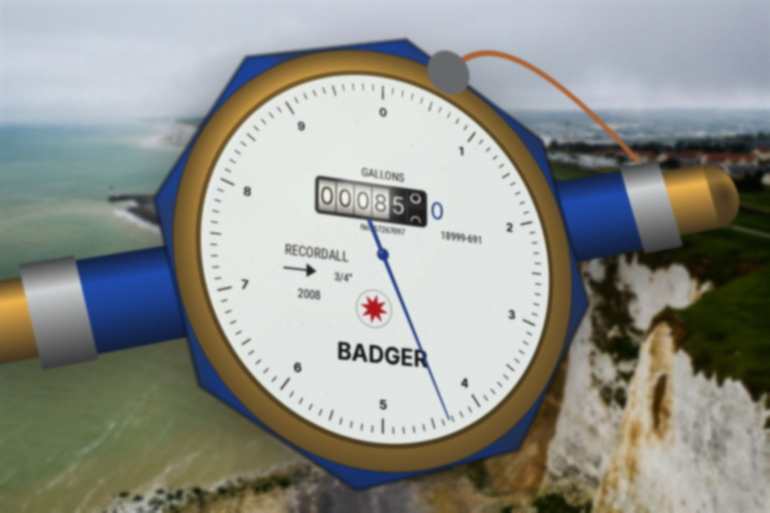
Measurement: 8584.3 gal
